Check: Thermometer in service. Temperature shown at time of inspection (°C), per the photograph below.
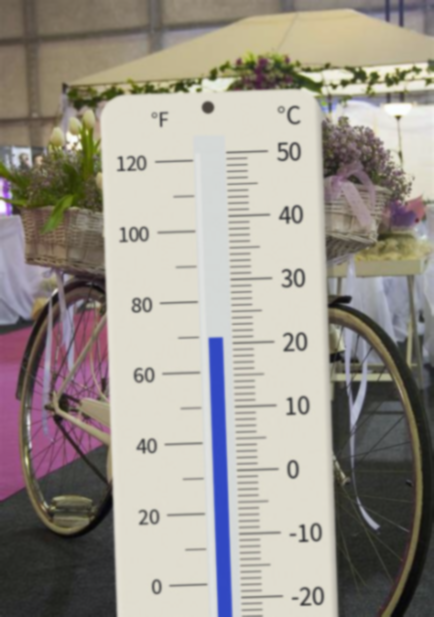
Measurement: 21 °C
